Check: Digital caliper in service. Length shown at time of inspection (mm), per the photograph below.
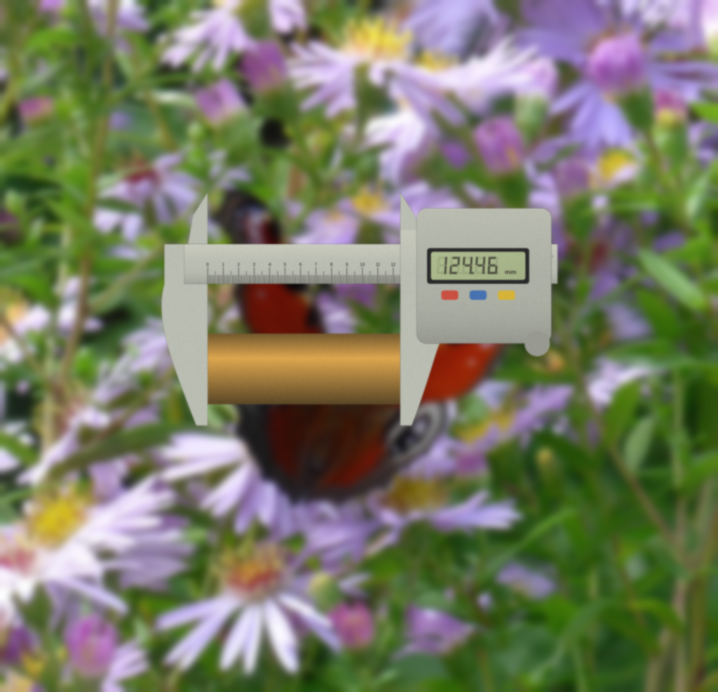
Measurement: 124.46 mm
